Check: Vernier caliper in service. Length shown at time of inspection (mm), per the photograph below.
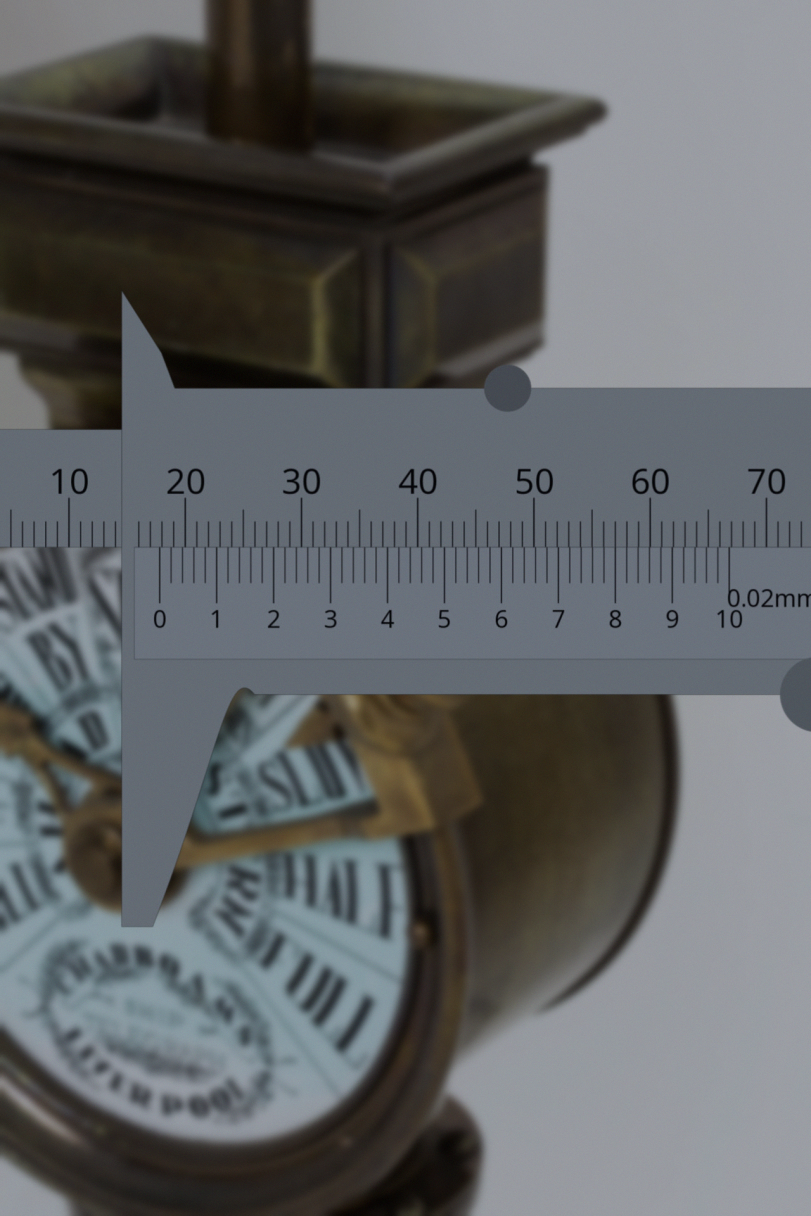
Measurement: 17.8 mm
